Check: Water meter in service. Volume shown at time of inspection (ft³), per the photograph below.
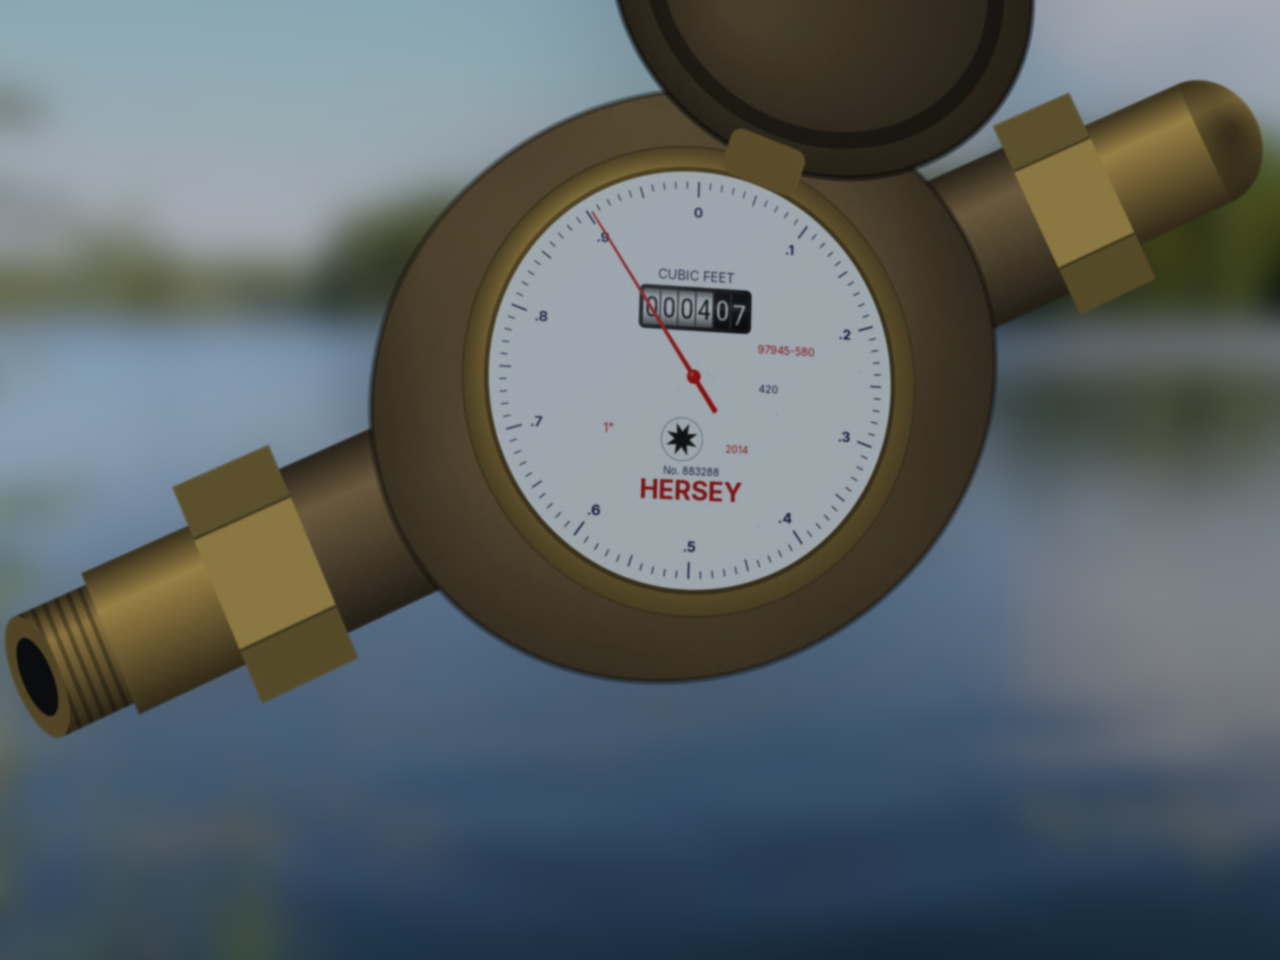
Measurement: 406.90 ft³
